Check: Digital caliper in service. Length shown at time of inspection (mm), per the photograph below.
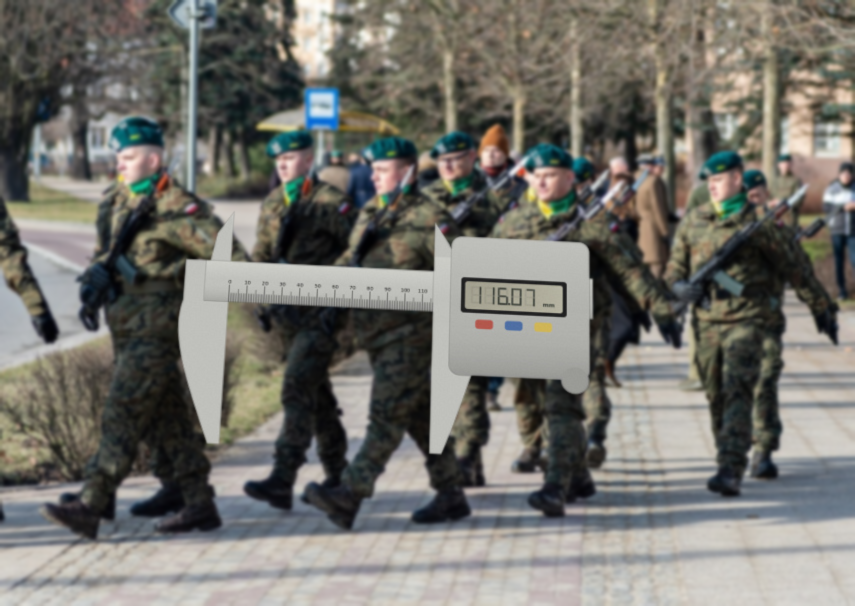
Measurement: 116.07 mm
